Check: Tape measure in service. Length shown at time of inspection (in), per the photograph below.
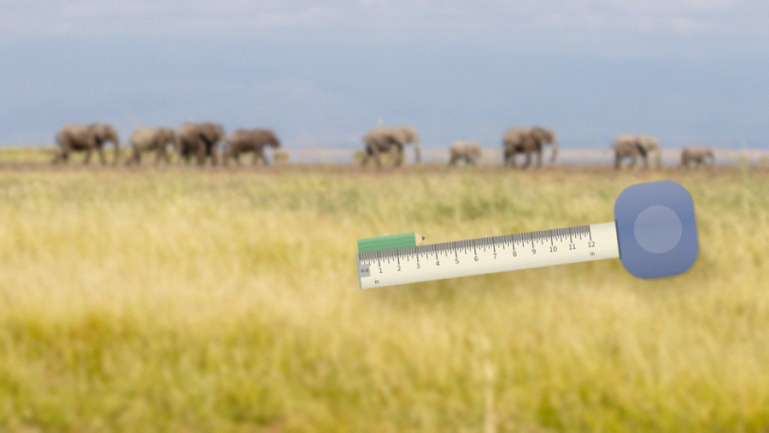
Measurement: 3.5 in
